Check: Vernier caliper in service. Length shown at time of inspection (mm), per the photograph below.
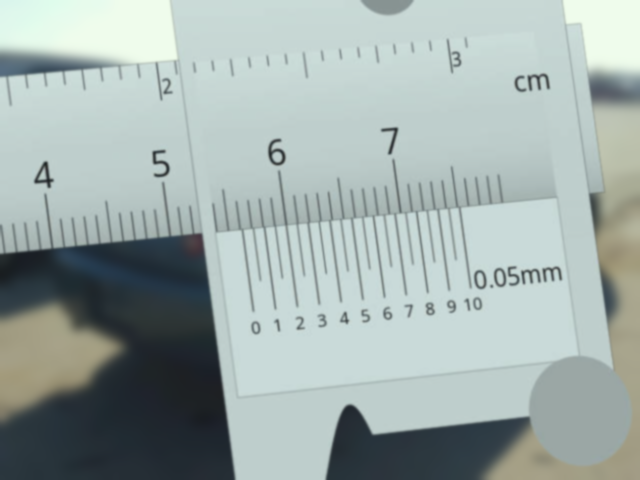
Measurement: 56.2 mm
